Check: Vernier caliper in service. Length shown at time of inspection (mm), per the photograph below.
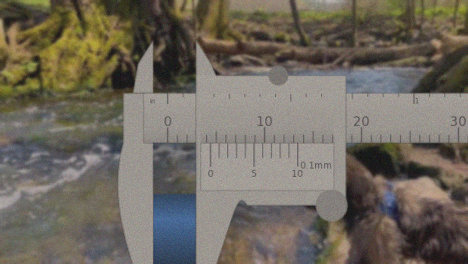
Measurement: 4.4 mm
